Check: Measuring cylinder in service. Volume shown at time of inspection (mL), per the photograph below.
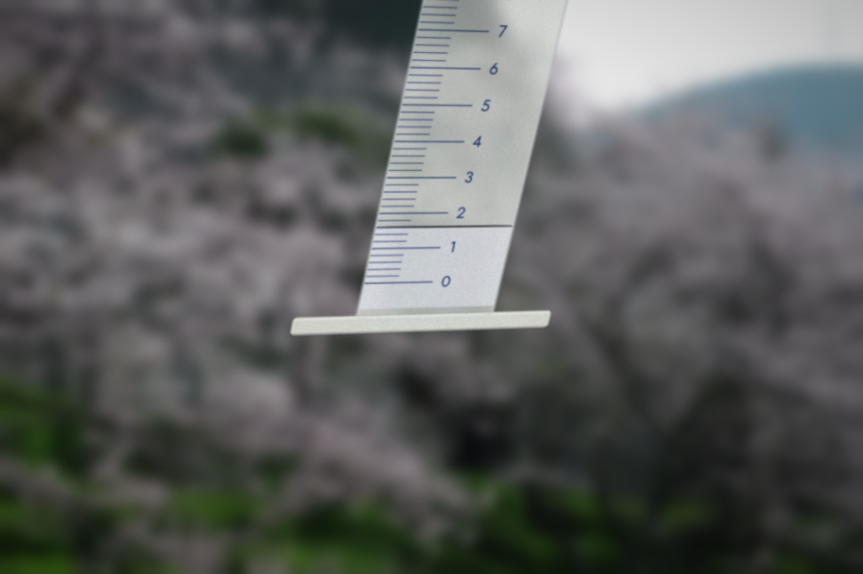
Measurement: 1.6 mL
